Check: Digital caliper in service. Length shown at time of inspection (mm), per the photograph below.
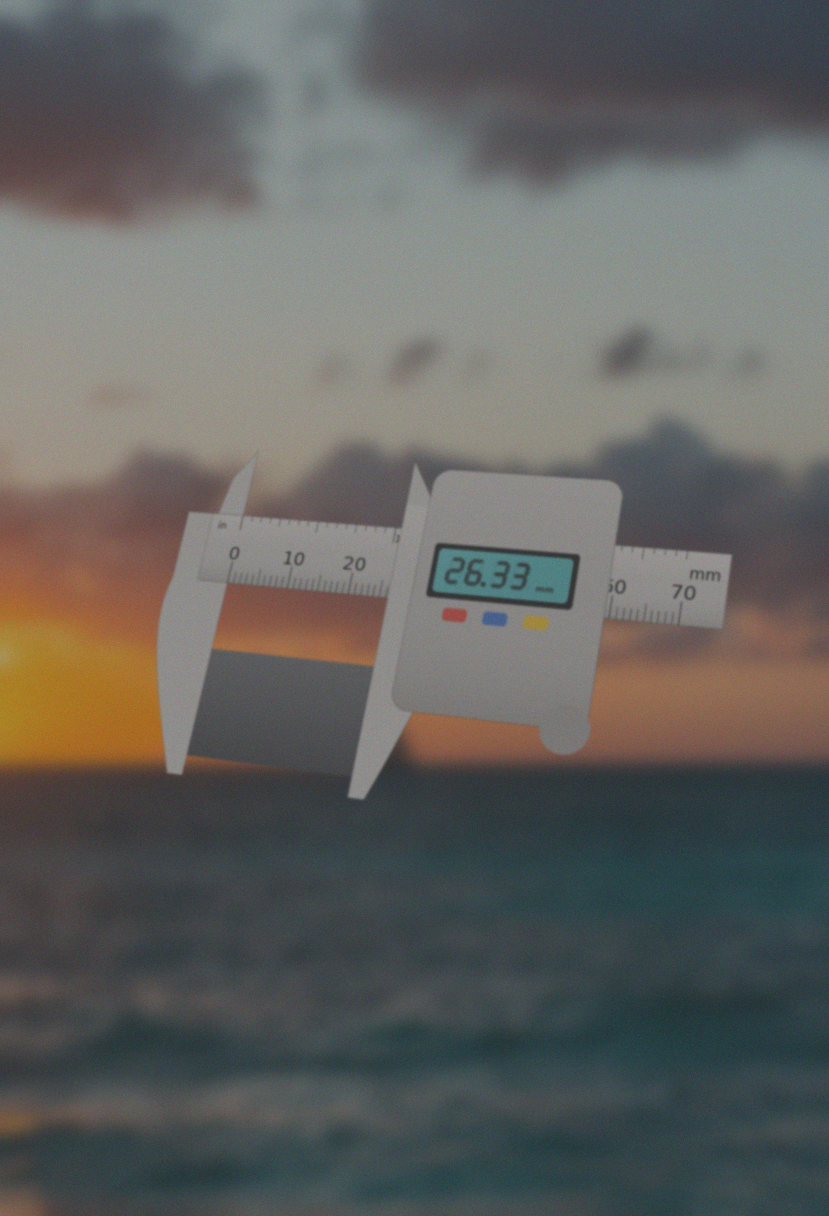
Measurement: 26.33 mm
